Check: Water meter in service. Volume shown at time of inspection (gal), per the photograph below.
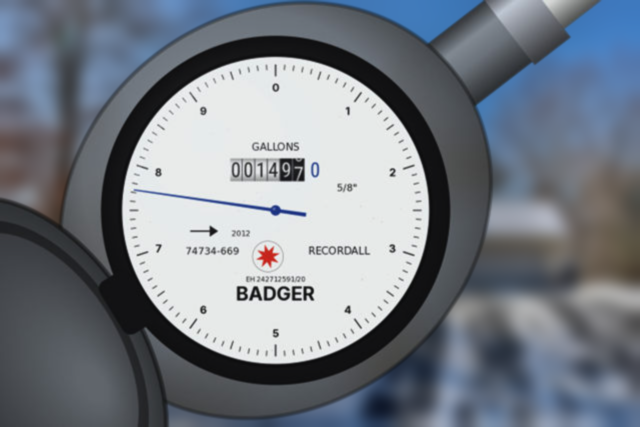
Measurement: 14967.7 gal
